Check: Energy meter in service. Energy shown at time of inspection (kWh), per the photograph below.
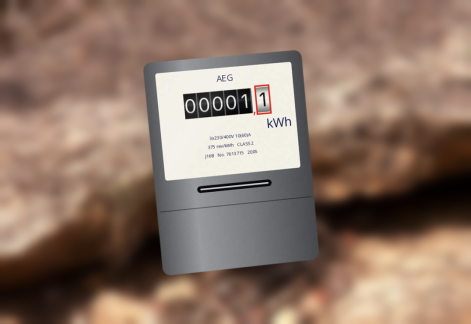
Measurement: 1.1 kWh
